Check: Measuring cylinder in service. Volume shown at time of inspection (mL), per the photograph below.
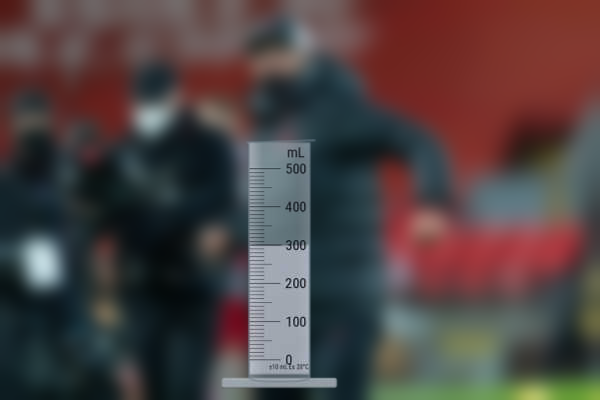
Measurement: 300 mL
